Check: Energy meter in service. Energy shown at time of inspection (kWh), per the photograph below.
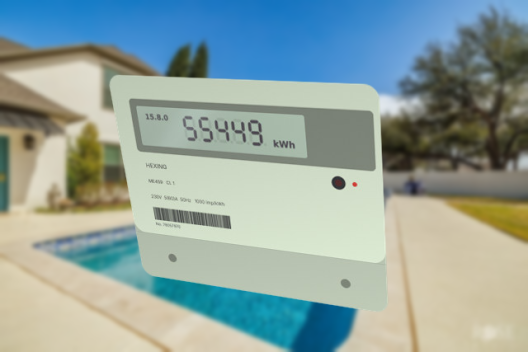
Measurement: 55449 kWh
